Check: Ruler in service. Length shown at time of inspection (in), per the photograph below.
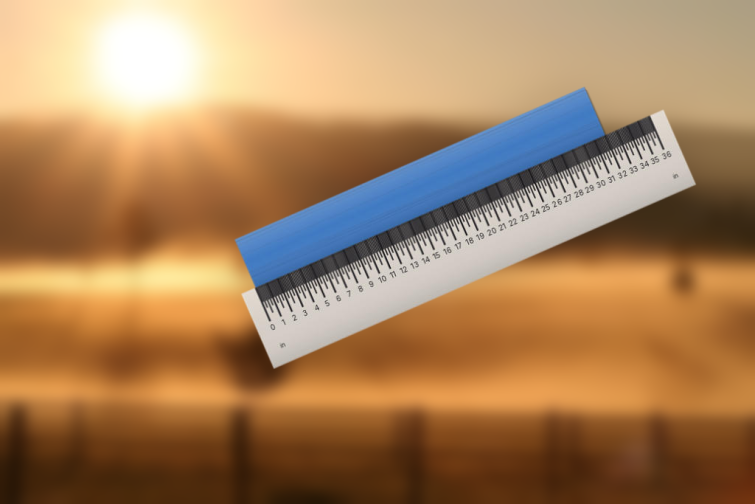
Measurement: 32 in
